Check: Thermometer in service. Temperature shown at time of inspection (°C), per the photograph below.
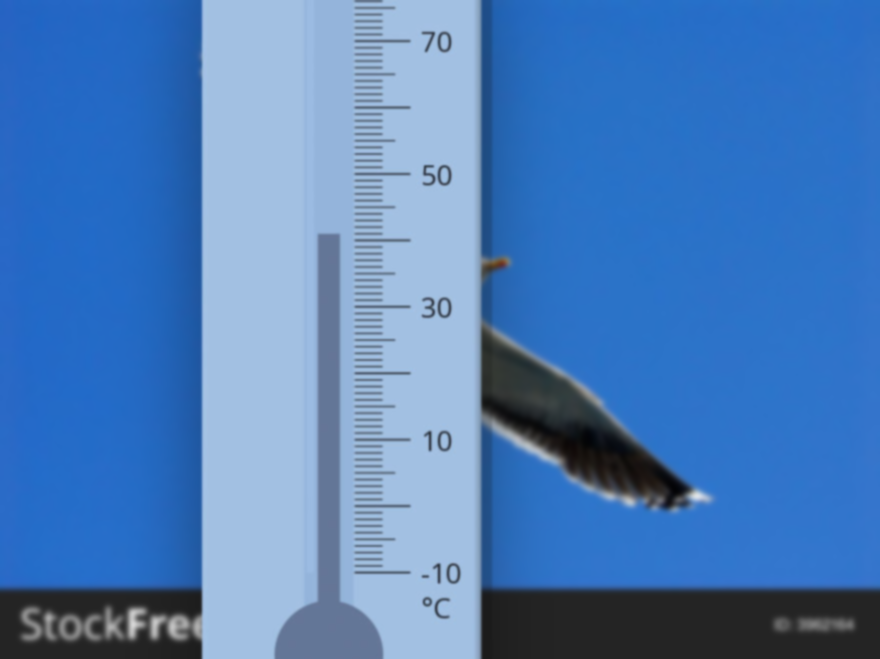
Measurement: 41 °C
